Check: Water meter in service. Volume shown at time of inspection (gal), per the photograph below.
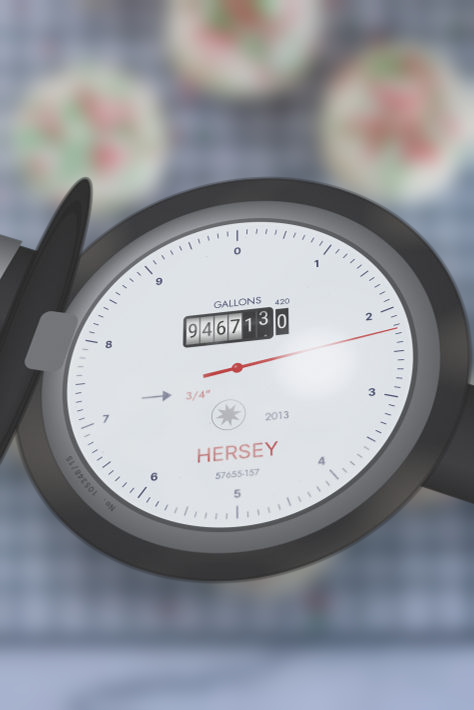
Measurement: 9467132.2 gal
